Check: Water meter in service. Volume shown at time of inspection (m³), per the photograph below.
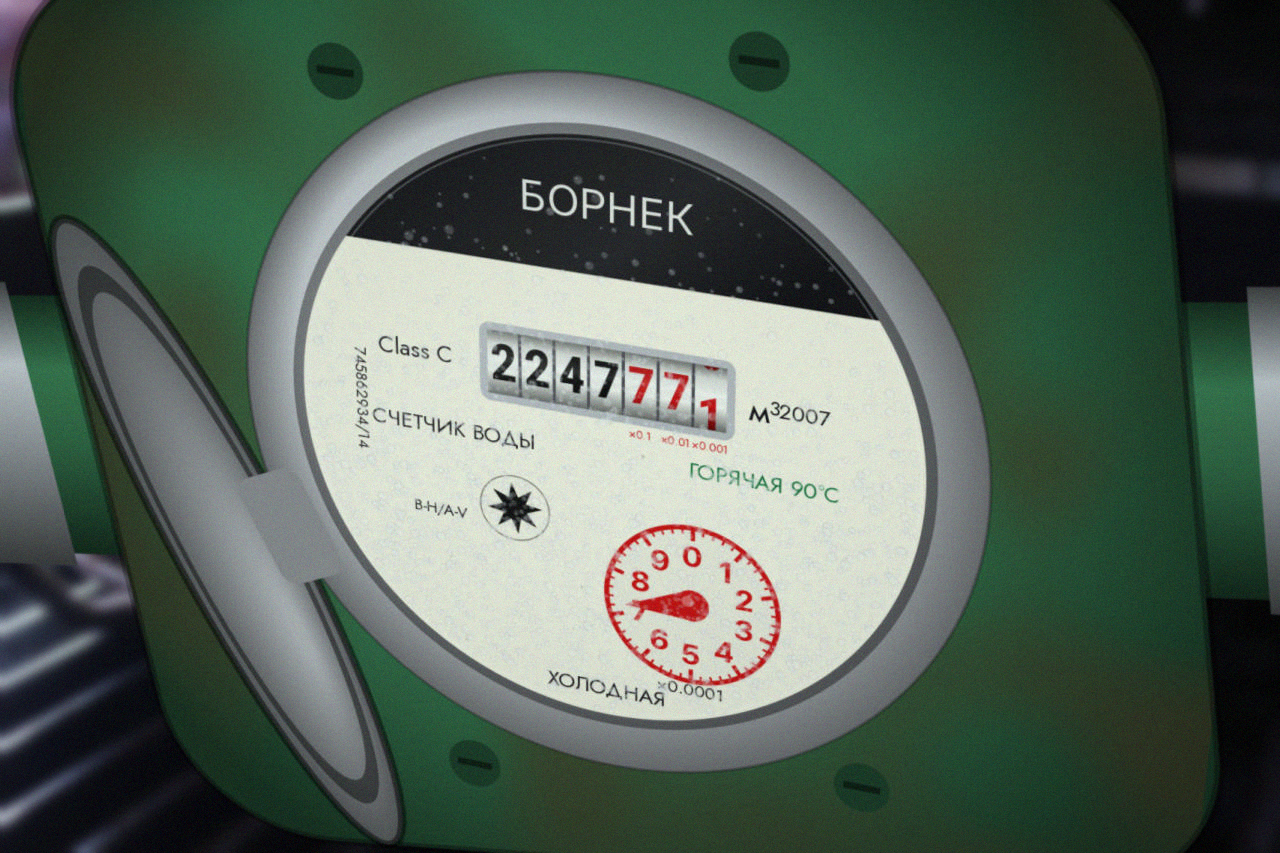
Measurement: 2247.7707 m³
